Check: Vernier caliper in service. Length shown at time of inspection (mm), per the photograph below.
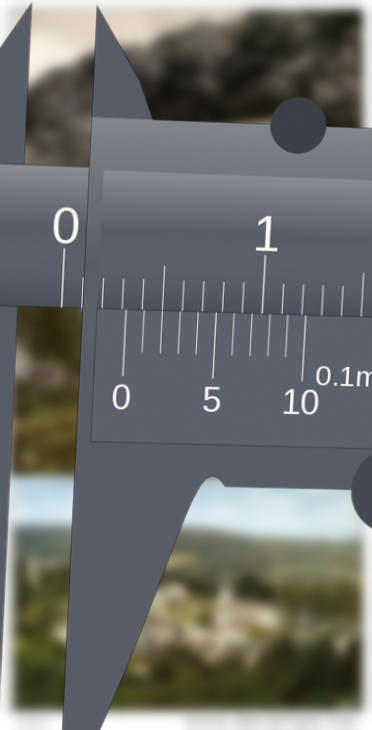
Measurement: 3.2 mm
